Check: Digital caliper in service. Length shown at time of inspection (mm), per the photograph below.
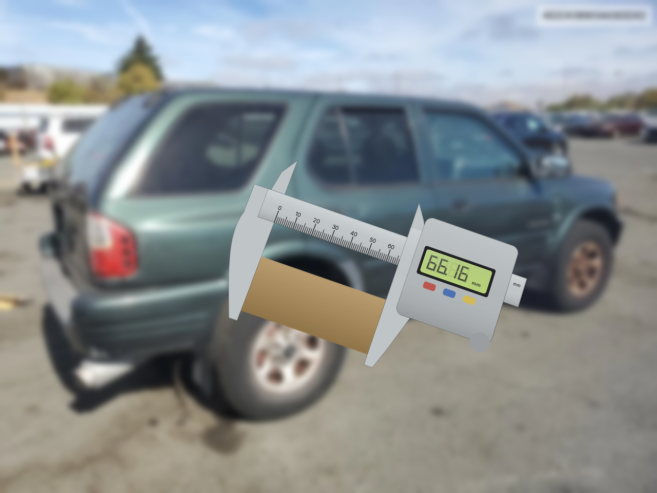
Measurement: 66.16 mm
